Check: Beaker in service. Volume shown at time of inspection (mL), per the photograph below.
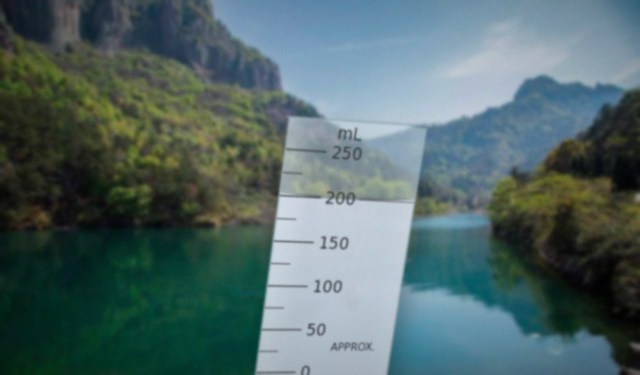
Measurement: 200 mL
